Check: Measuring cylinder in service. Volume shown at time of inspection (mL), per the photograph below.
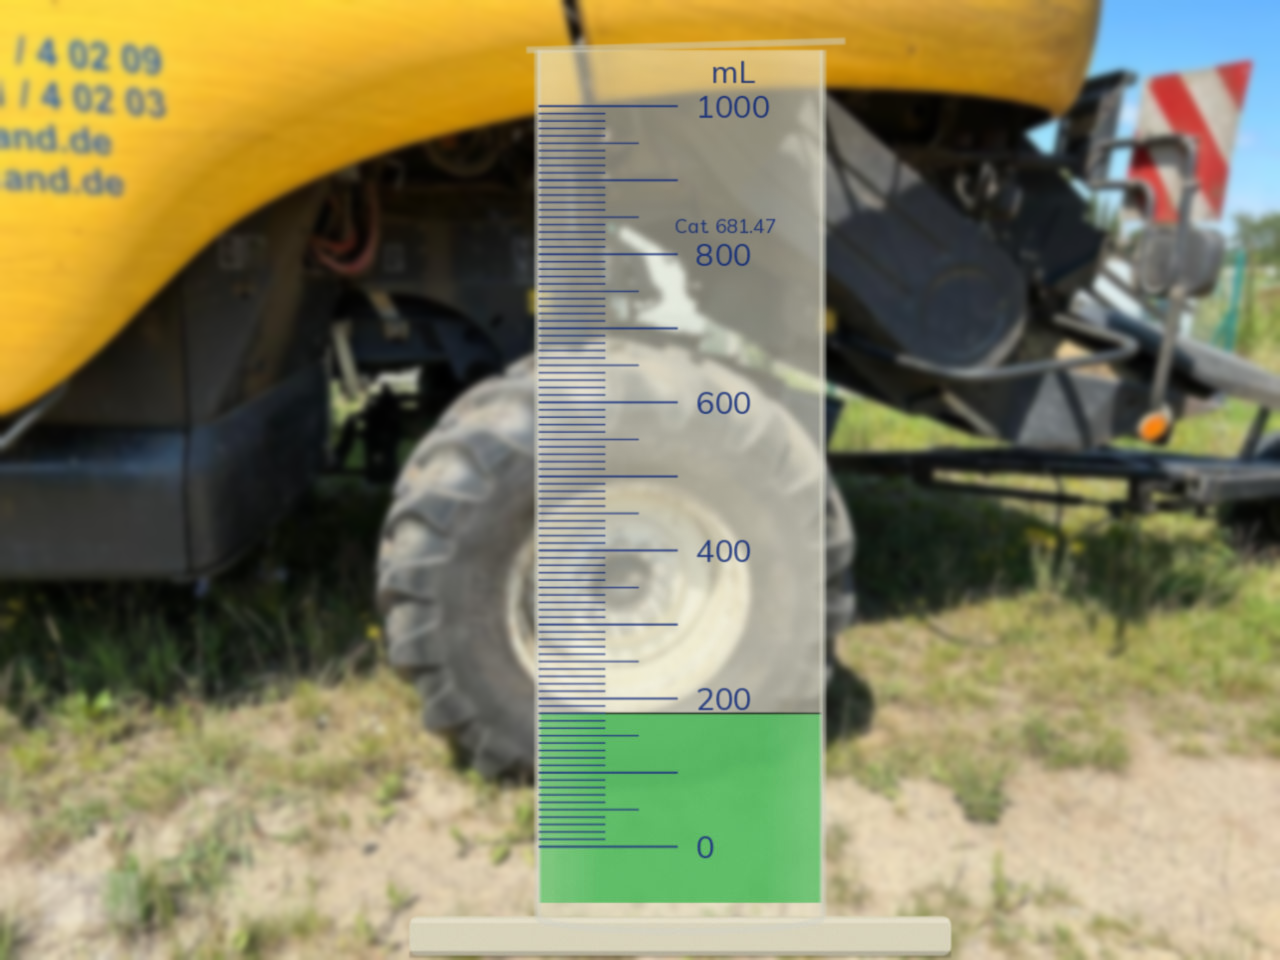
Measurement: 180 mL
